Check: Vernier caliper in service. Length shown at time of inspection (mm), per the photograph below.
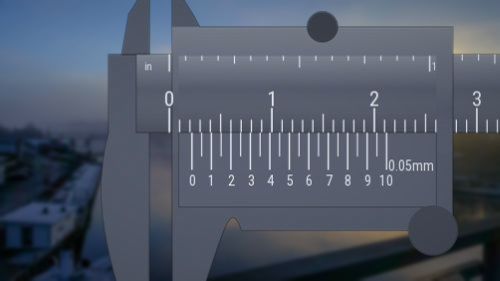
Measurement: 2.2 mm
